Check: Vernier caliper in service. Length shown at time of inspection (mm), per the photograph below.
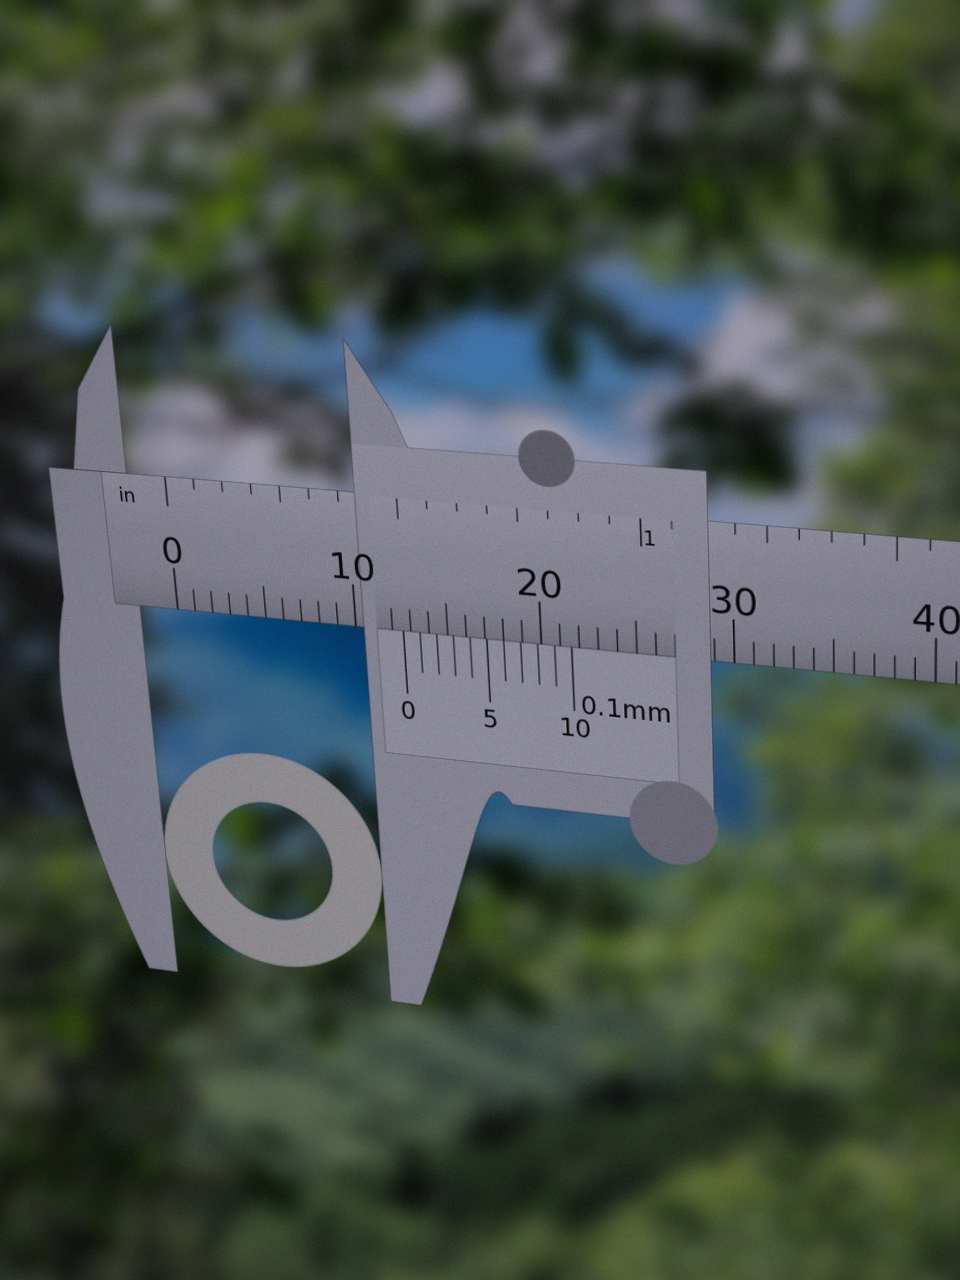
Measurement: 12.6 mm
